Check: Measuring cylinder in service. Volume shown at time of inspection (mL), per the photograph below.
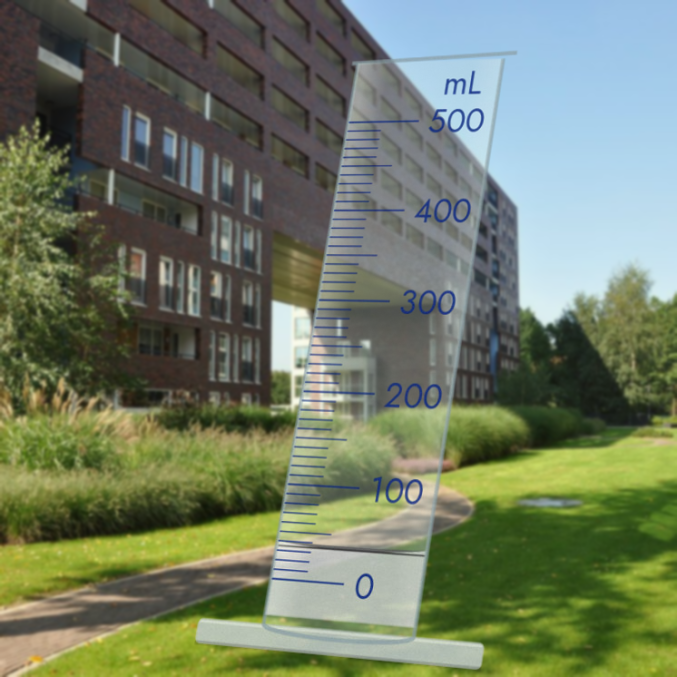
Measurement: 35 mL
